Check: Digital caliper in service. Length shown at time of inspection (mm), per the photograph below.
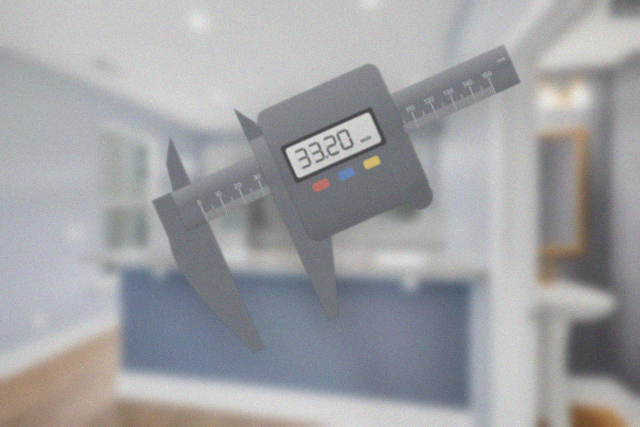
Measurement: 33.20 mm
